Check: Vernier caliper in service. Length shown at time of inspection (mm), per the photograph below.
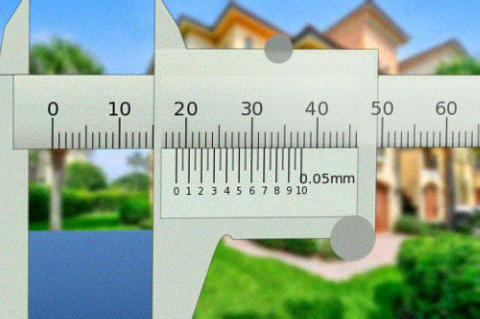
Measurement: 18.6 mm
